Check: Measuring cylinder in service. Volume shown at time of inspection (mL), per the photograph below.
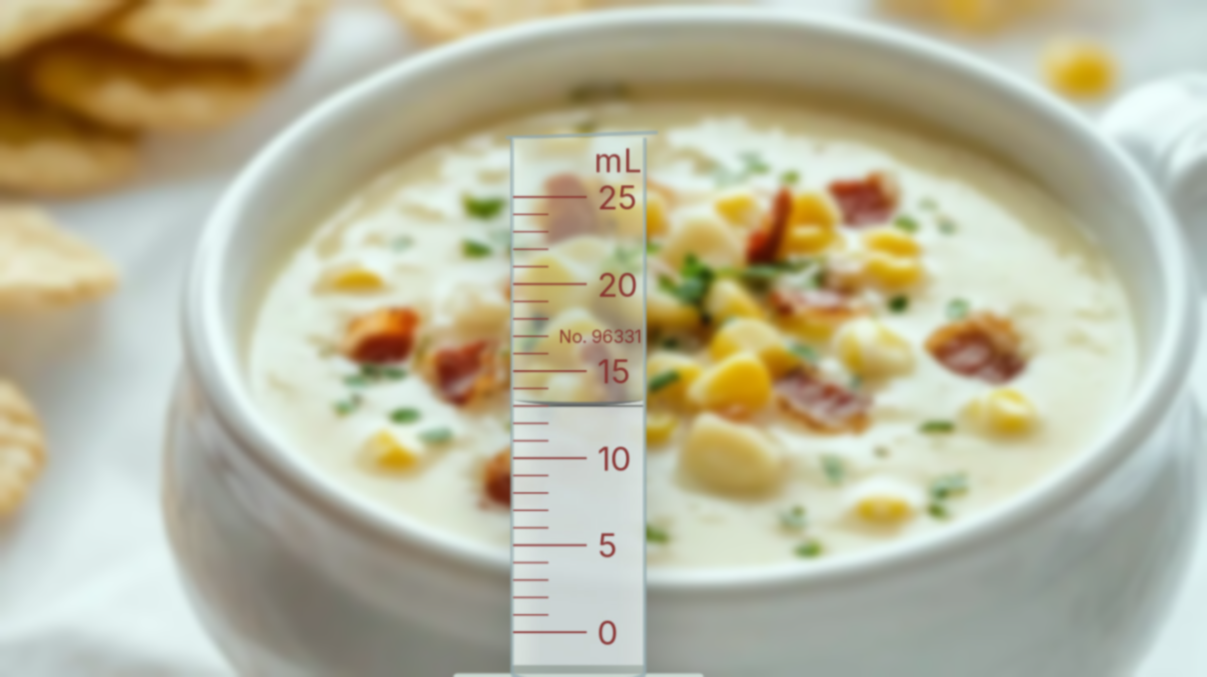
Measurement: 13 mL
